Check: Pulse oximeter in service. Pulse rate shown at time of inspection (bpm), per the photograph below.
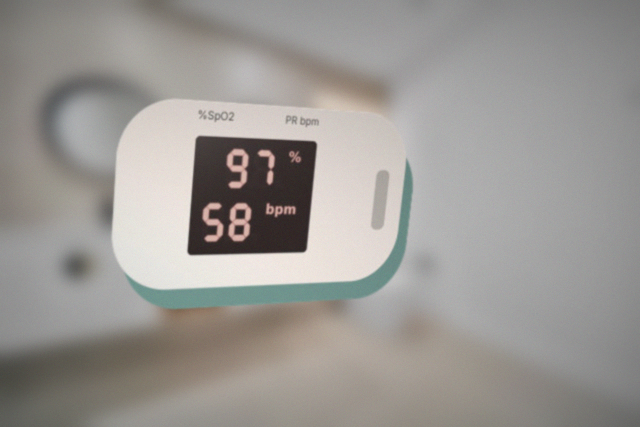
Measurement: 58 bpm
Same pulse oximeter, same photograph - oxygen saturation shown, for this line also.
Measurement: 97 %
